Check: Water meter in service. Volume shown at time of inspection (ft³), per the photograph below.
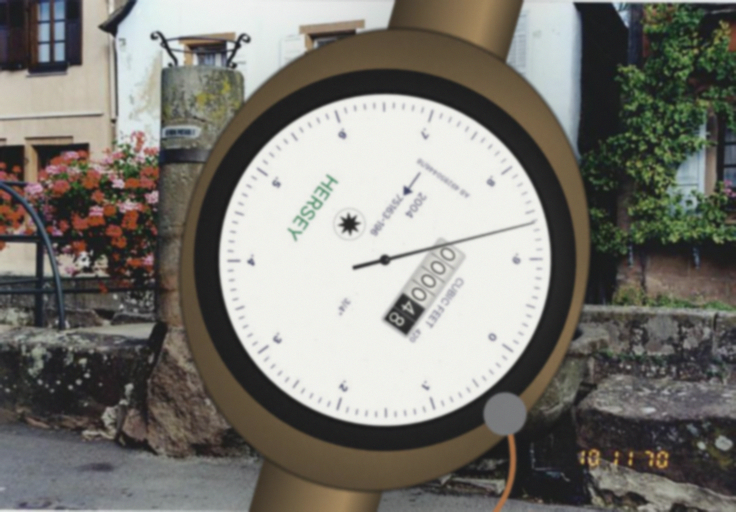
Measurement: 47.86 ft³
